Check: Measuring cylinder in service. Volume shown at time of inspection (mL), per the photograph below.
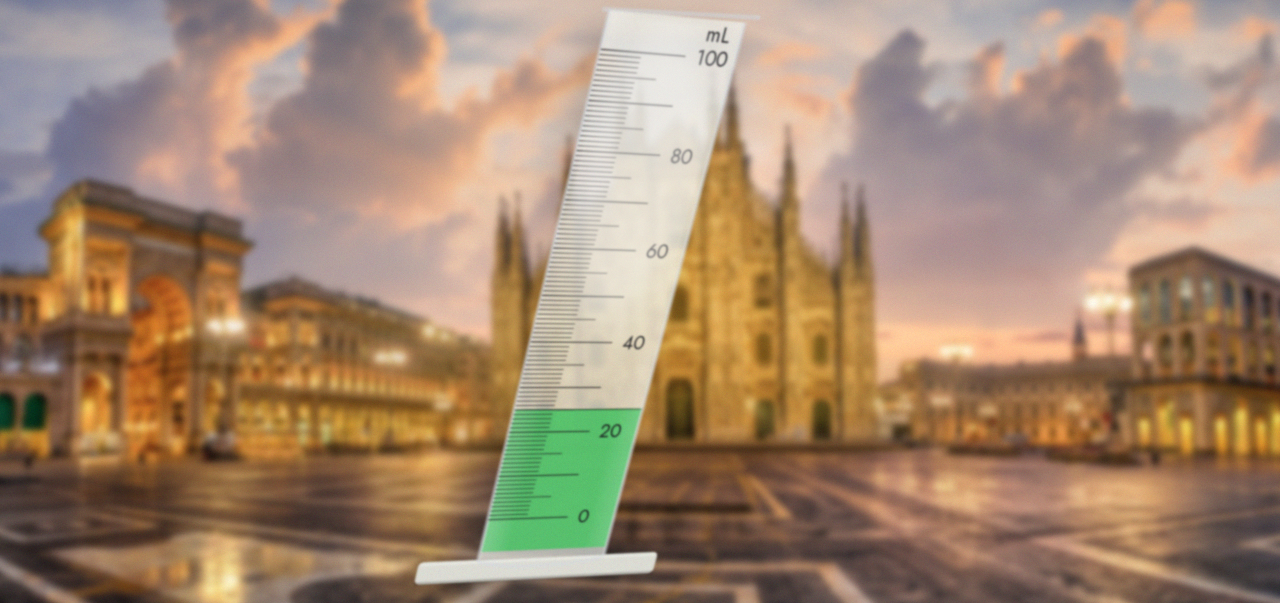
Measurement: 25 mL
